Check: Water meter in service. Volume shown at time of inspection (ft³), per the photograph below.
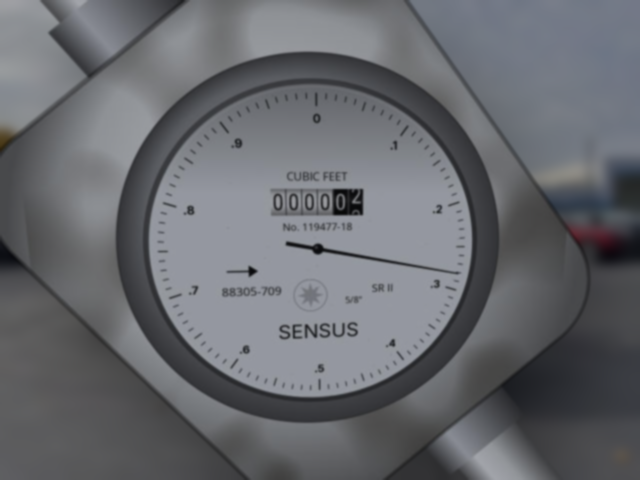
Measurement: 2.28 ft³
